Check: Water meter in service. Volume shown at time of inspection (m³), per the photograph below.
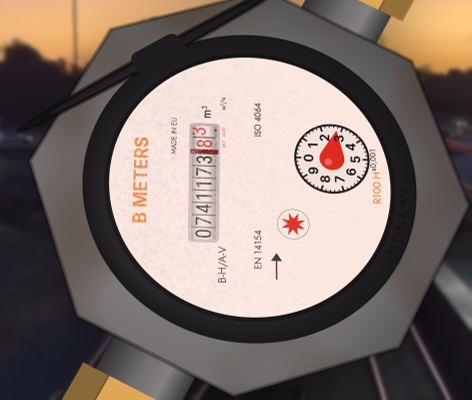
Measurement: 741173.832 m³
